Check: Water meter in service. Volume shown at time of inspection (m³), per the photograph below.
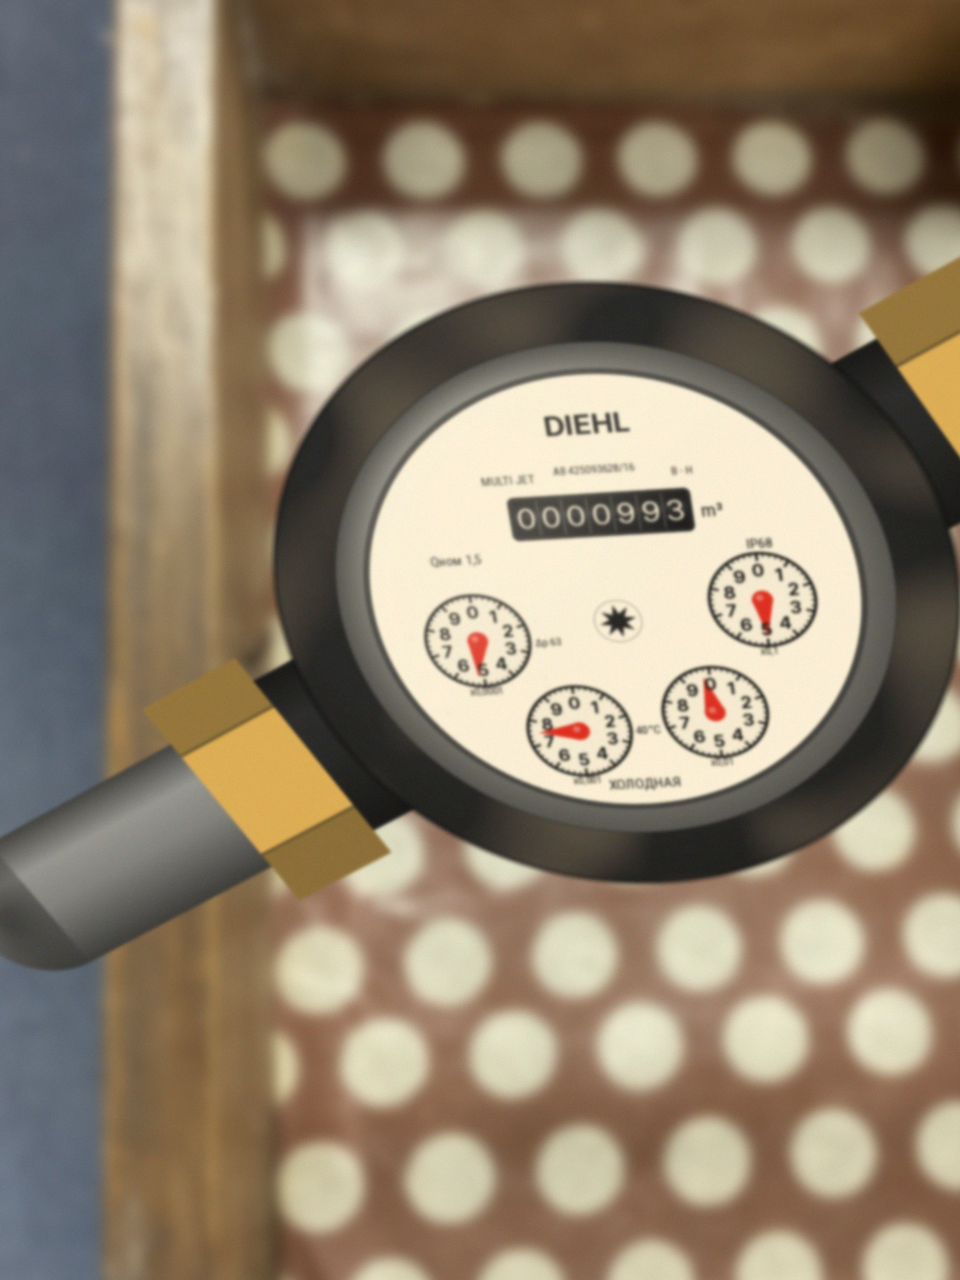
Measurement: 993.4975 m³
